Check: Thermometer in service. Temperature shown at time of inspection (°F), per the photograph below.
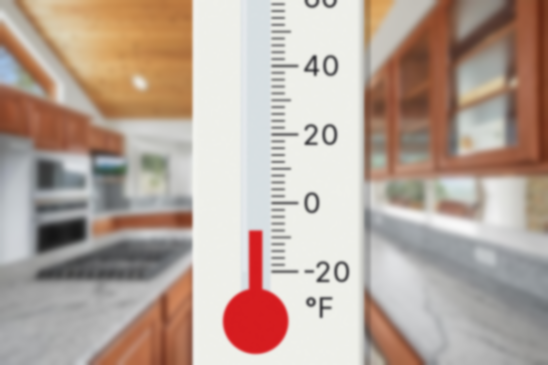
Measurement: -8 °F
